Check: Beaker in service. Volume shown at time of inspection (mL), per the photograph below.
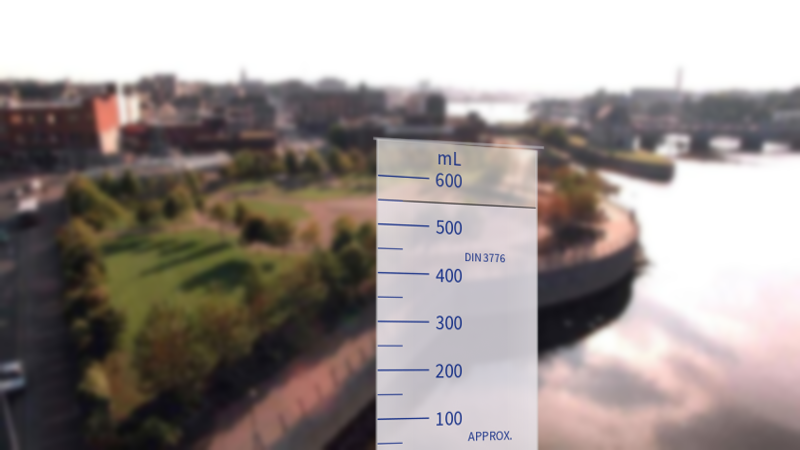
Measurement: 550 mL
